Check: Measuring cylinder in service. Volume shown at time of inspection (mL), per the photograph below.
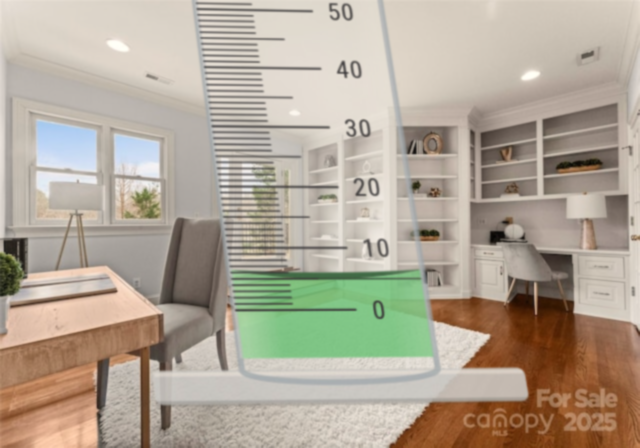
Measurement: 5 mL
